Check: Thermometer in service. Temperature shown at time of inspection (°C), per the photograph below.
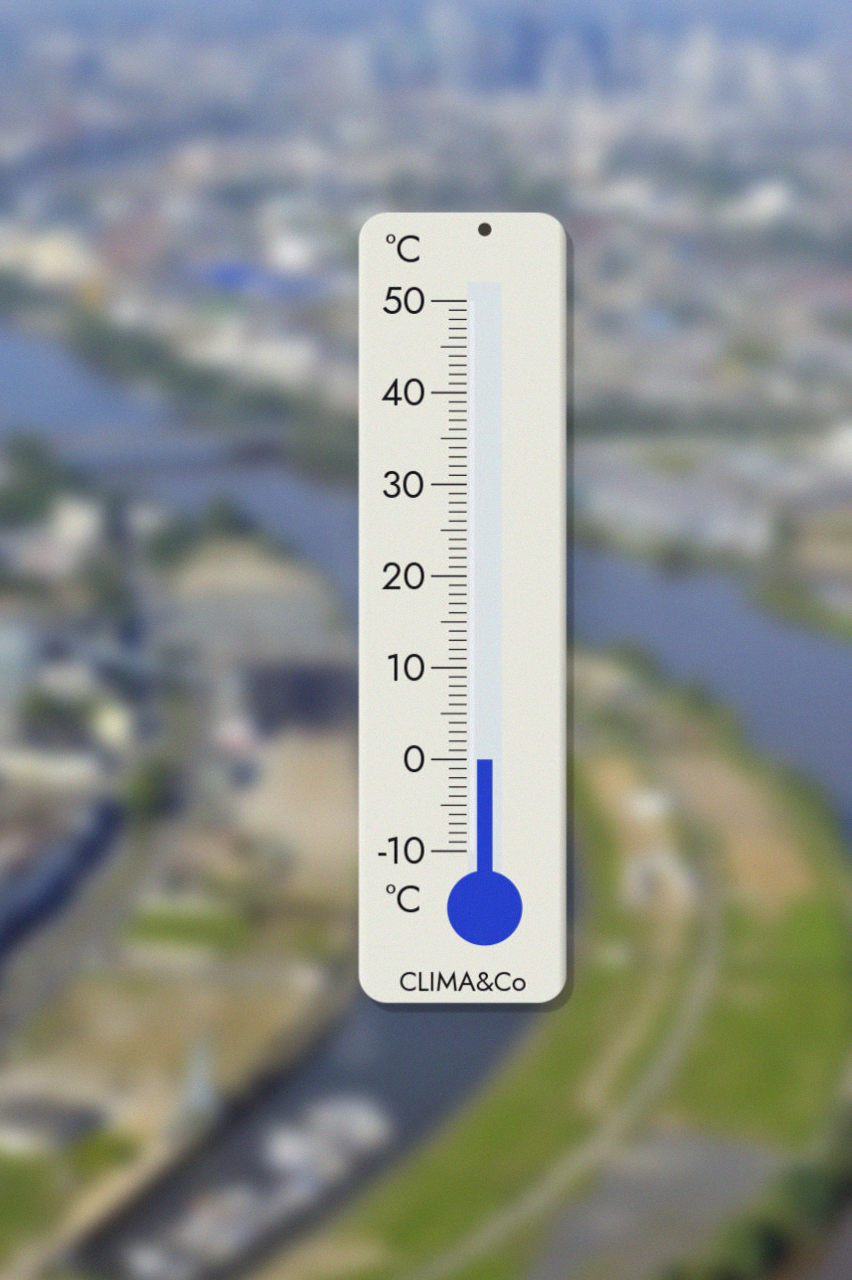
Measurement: 0 °C
